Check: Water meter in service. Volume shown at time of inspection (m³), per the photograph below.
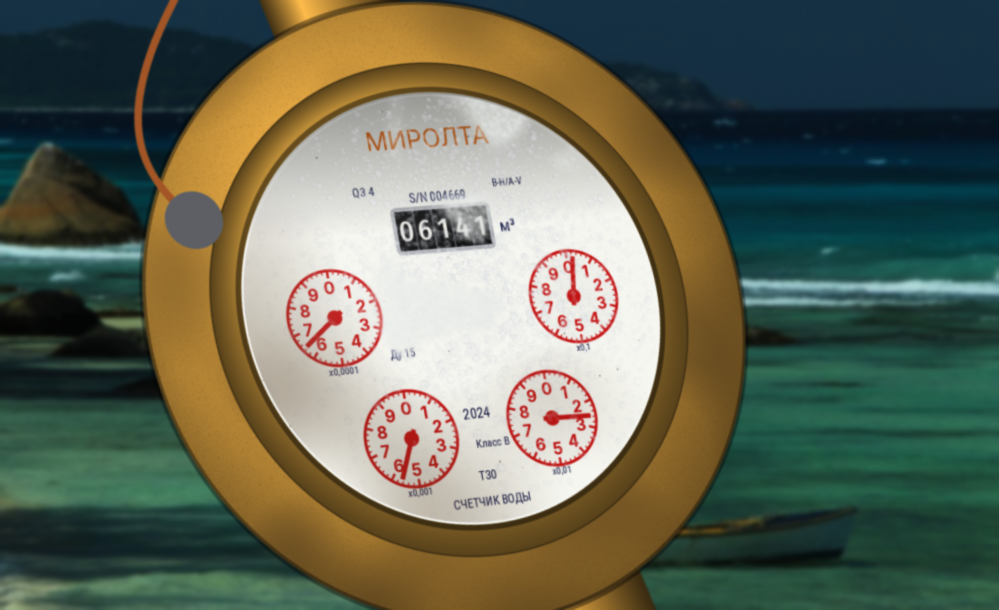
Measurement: 6141.0256 m³
